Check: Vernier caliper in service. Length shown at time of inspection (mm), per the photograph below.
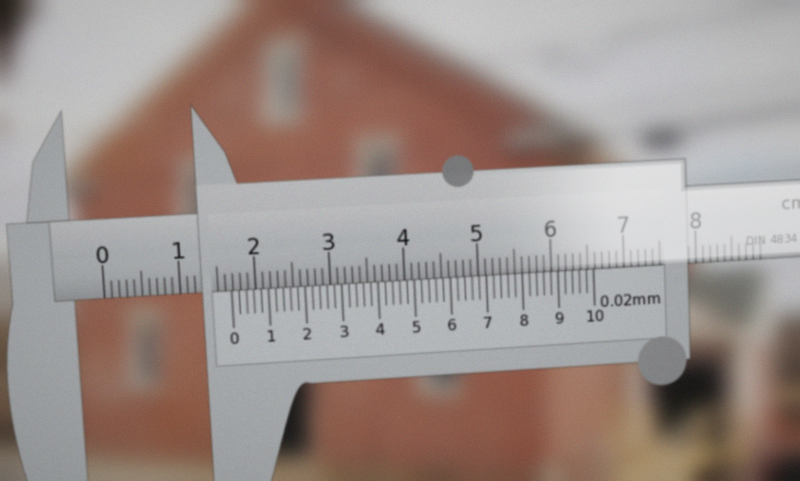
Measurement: 16.8 mm
